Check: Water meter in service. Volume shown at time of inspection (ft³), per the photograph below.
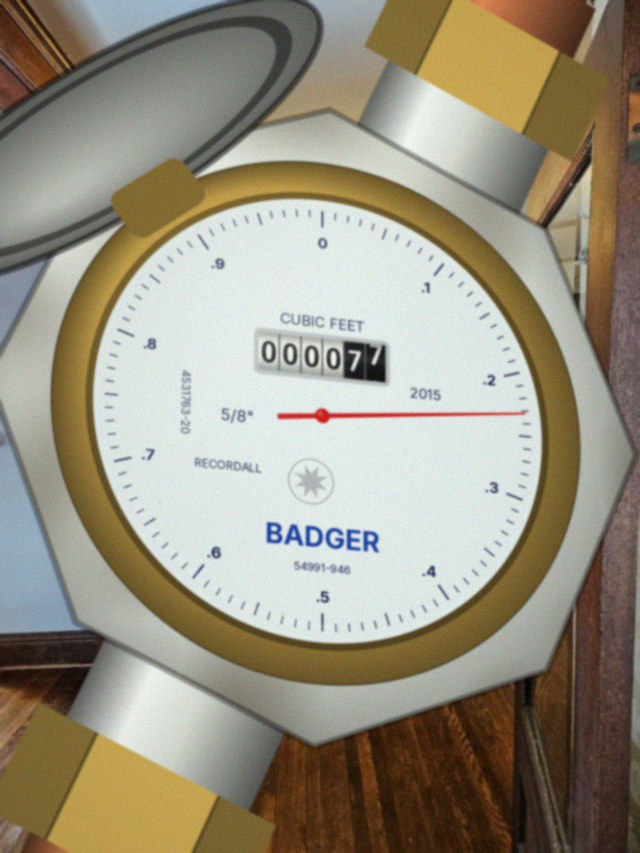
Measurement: 77.23 ft³
